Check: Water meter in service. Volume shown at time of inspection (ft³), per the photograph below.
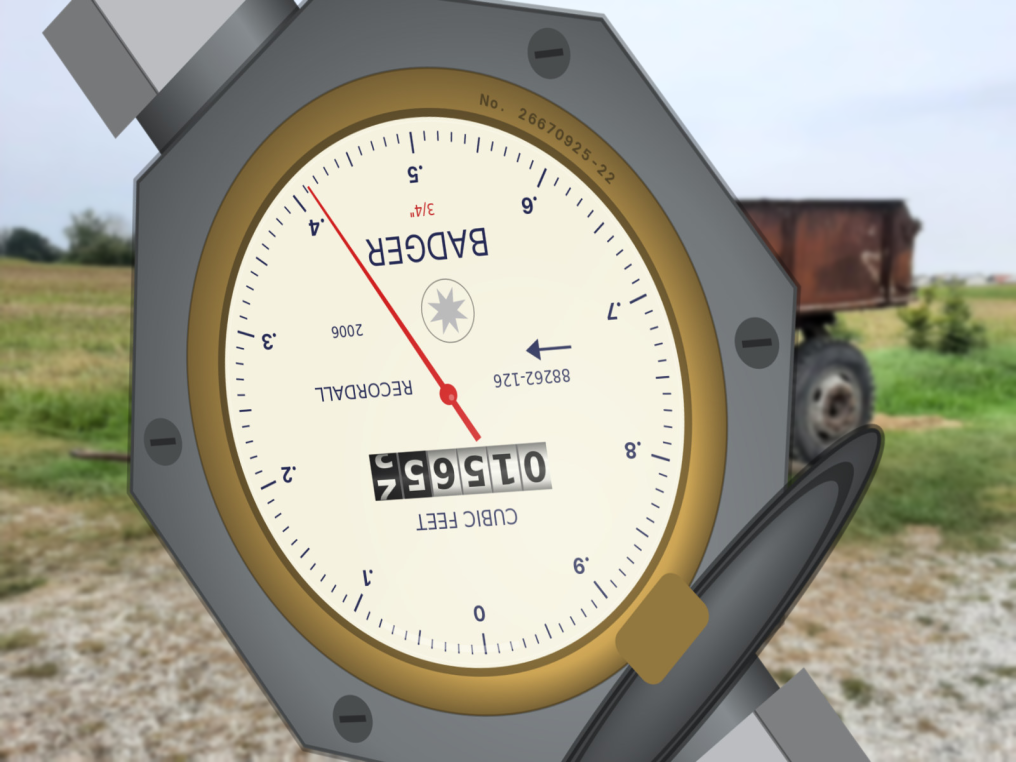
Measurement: 15652.41 ft³
